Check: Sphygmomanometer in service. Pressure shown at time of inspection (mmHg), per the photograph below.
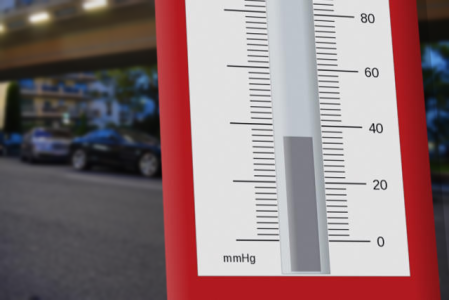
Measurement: 36 mmHg
